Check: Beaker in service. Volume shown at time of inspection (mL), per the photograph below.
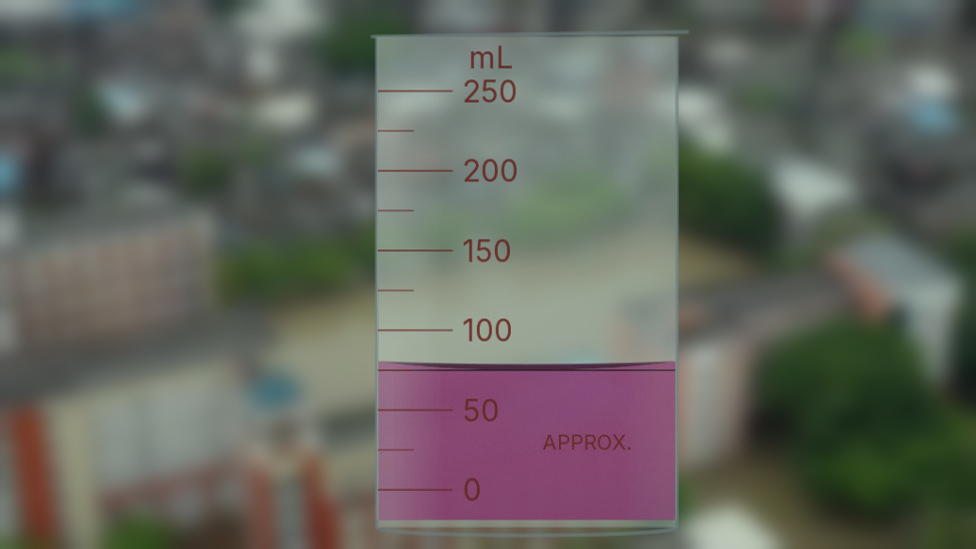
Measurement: 75 mL
